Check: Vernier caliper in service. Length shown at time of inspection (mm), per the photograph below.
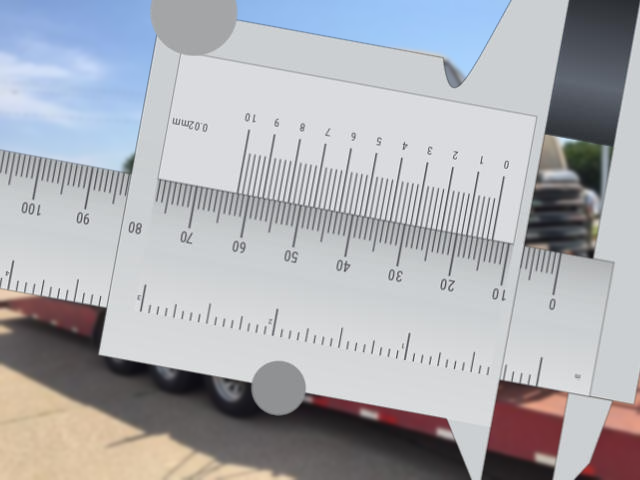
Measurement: 13.2 mm
